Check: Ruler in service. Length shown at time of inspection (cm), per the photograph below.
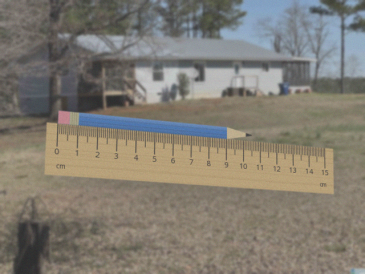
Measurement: 10.5 cm
